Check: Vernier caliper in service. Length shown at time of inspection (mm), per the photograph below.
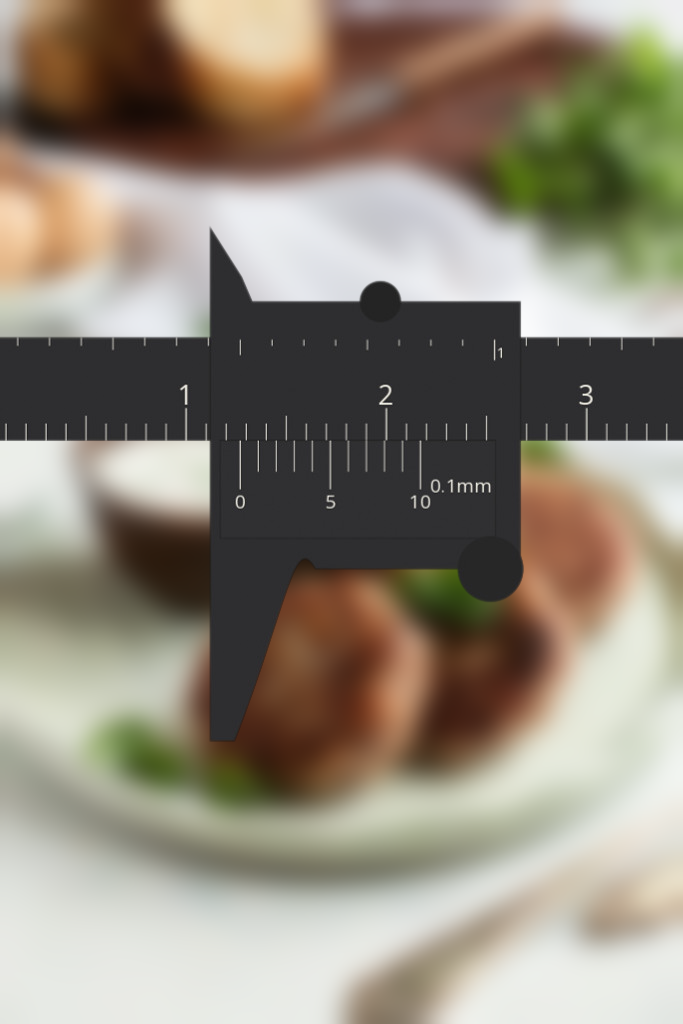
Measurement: 12.7 mm
